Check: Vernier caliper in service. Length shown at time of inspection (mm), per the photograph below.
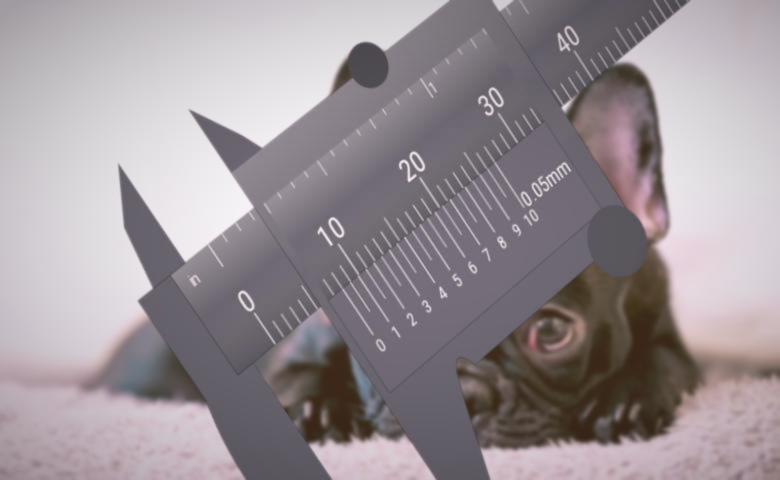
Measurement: 8.0 mm
